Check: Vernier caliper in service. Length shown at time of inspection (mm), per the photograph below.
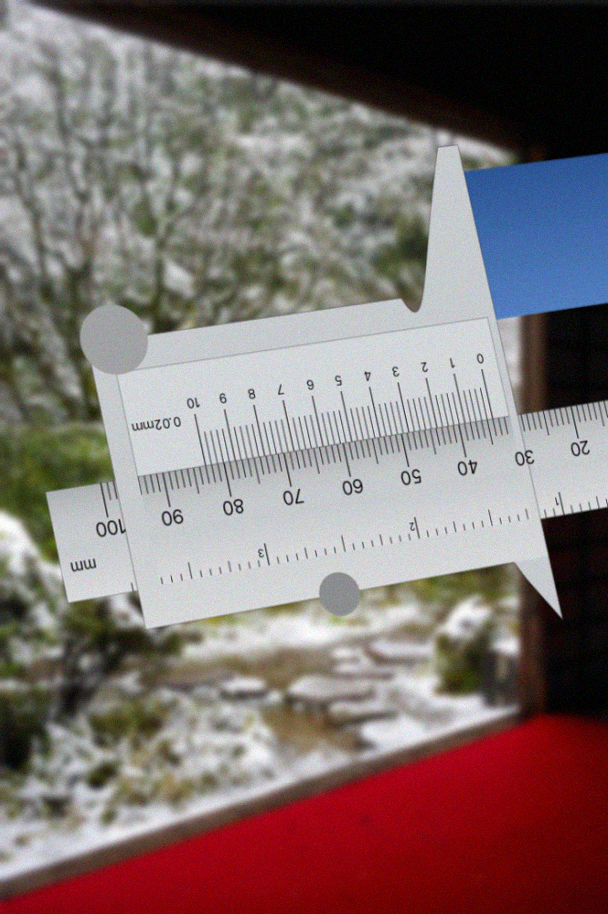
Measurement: 34.0 mm
